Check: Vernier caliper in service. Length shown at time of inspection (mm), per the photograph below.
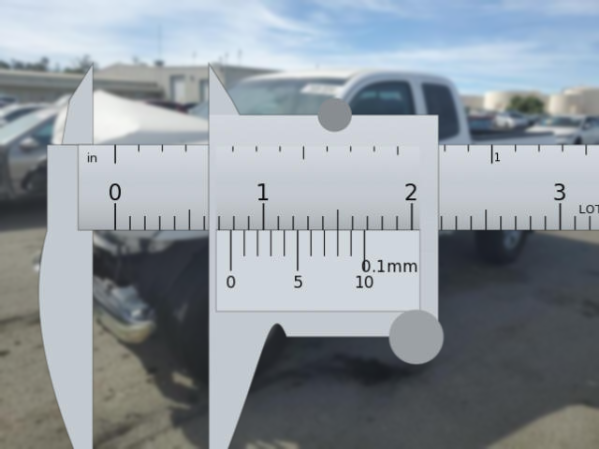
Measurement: 7.8 mm
